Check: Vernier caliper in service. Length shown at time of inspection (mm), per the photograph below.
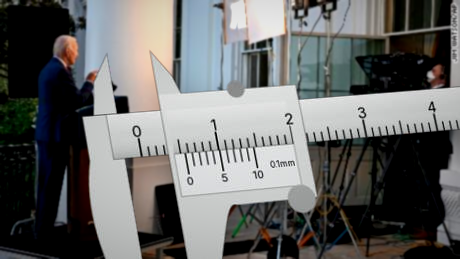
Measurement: 5.6 mm
